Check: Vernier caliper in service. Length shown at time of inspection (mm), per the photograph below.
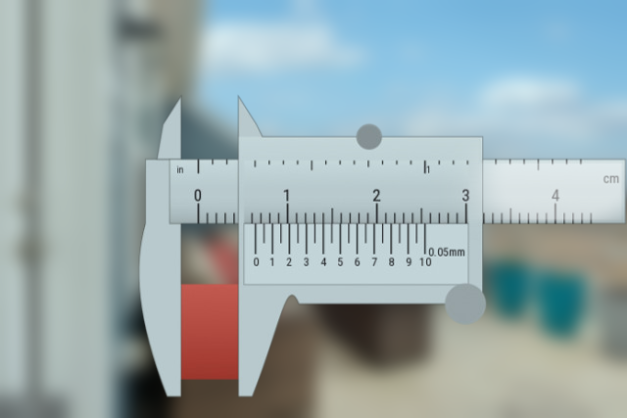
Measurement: 6.4 mm
